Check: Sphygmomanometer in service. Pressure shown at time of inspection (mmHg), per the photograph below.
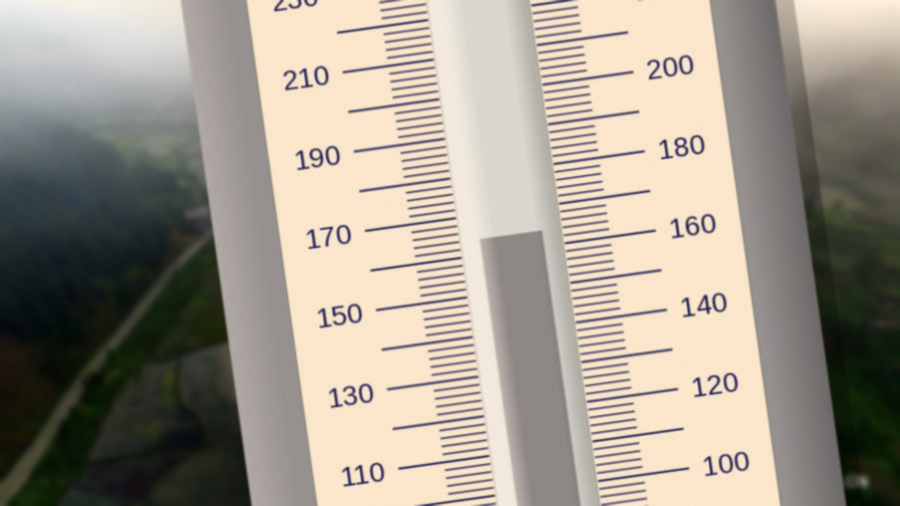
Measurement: 164 mmHg
